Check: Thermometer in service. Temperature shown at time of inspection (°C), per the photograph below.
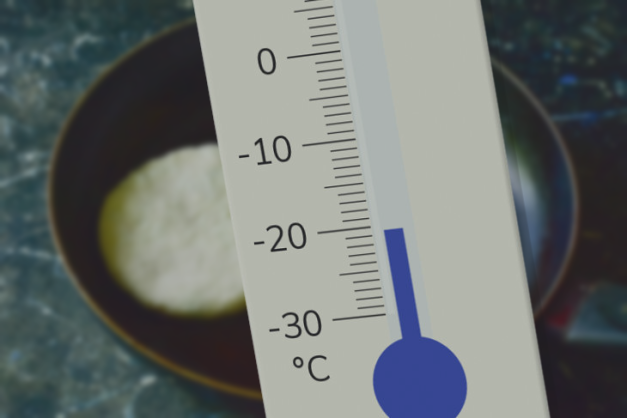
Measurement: -20.5 °C
